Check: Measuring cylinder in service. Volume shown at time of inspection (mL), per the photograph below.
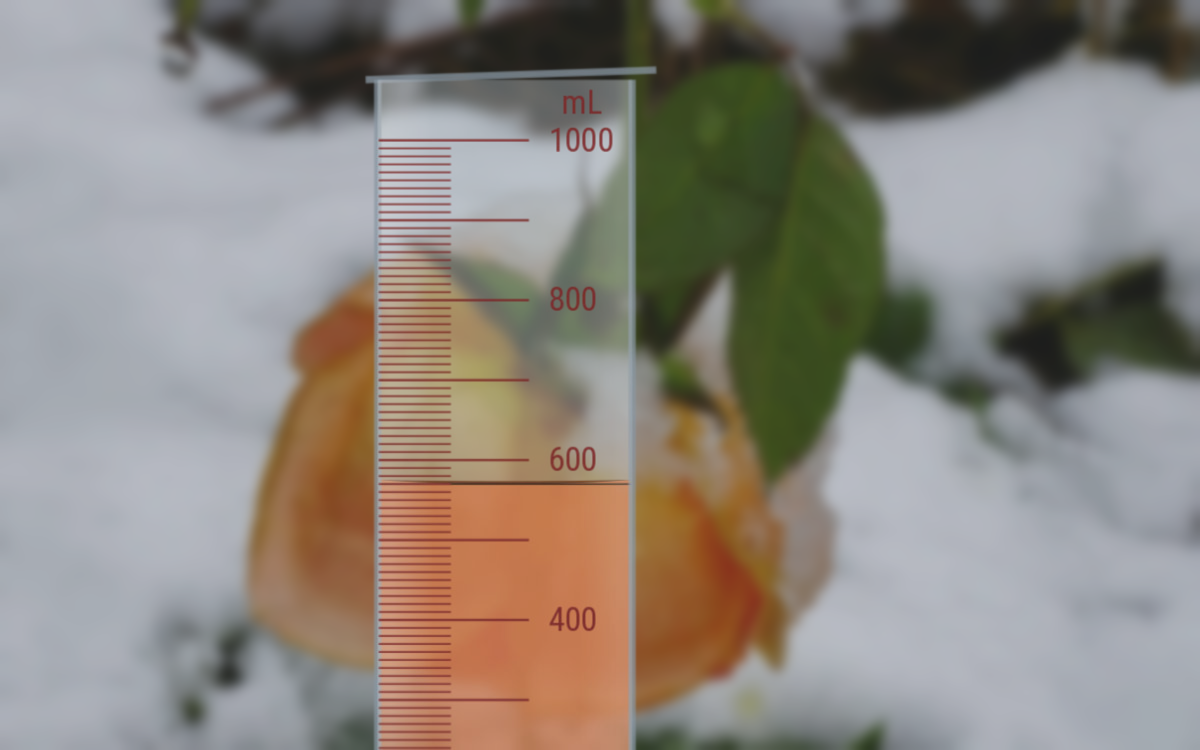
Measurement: 570 mL
